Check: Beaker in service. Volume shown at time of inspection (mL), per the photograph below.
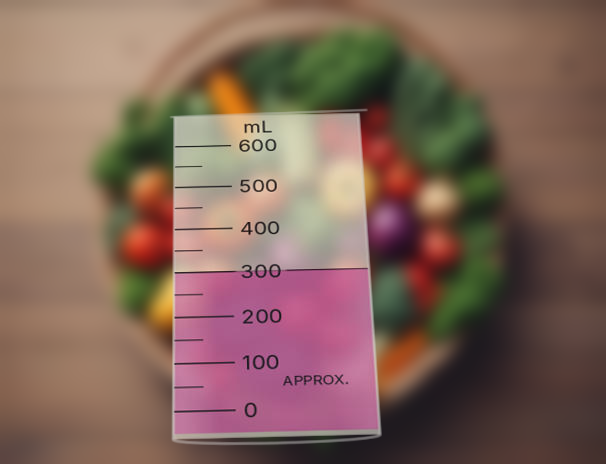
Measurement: 300 mL
